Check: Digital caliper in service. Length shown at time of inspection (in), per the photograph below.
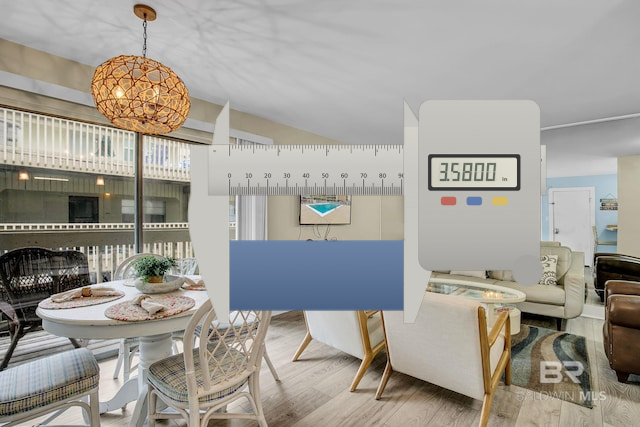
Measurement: 3.5800 in
